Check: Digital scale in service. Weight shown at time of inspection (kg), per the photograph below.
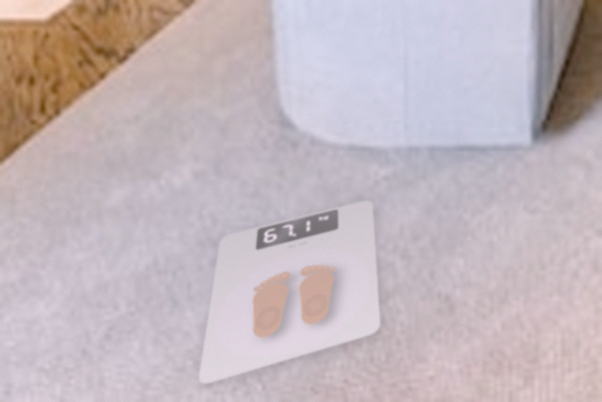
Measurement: 67.1 kg
